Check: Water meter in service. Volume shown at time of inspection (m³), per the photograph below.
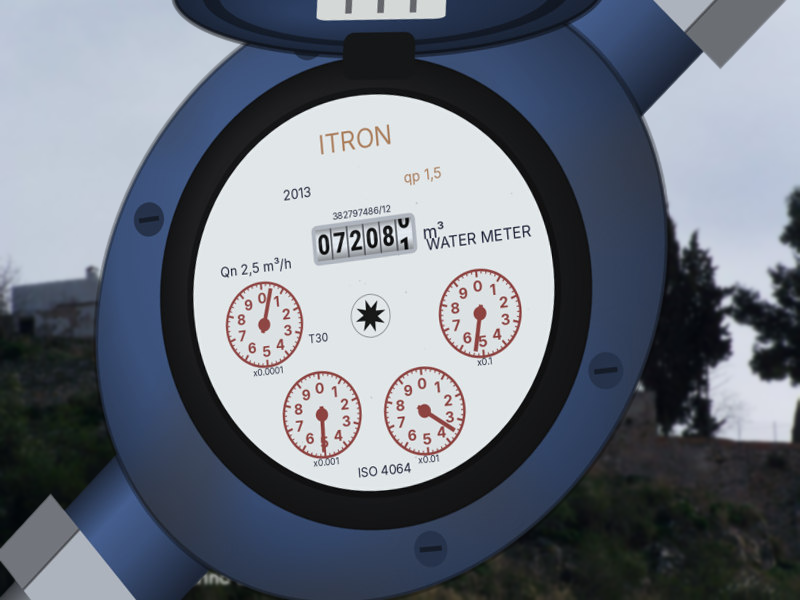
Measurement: 72080.5350 m³
